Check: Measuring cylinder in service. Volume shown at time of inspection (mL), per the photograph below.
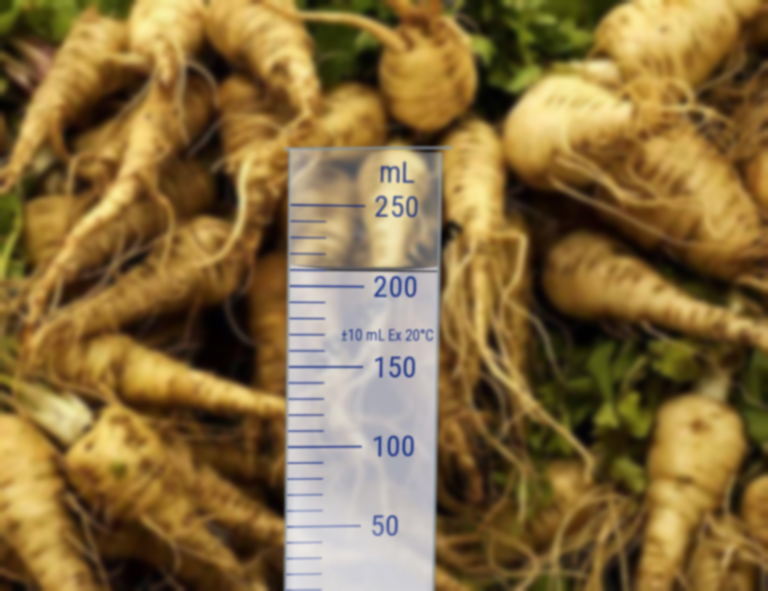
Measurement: 210 mL
